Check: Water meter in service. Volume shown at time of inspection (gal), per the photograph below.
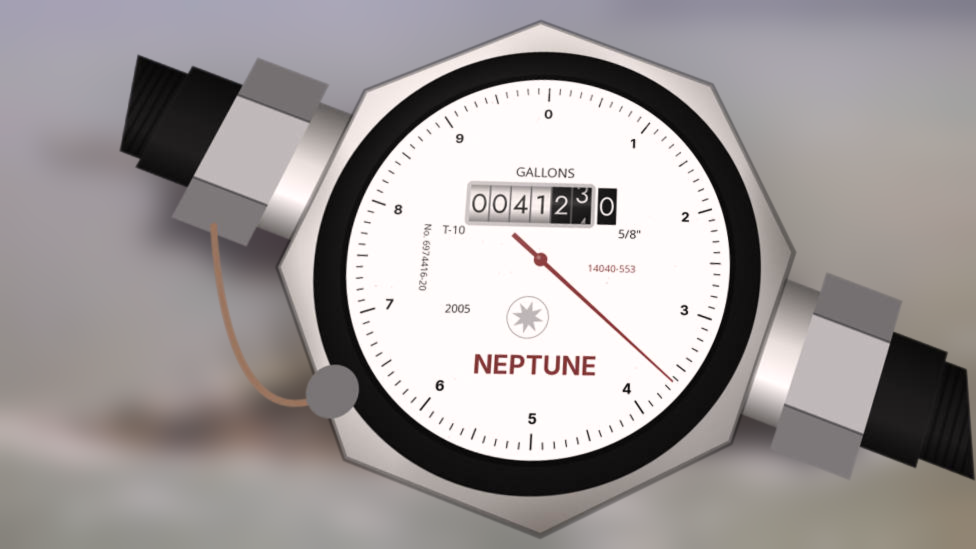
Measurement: 41233.6 gal
